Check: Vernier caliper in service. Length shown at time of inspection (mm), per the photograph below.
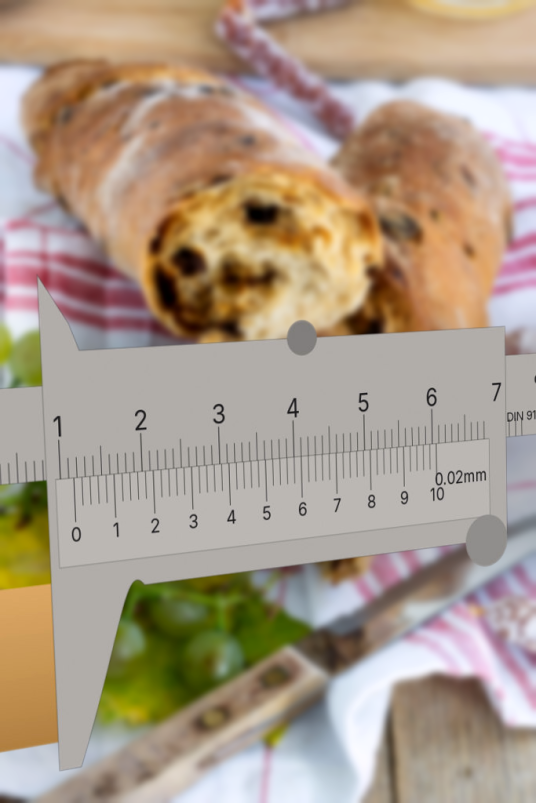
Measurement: 11.6 mm
